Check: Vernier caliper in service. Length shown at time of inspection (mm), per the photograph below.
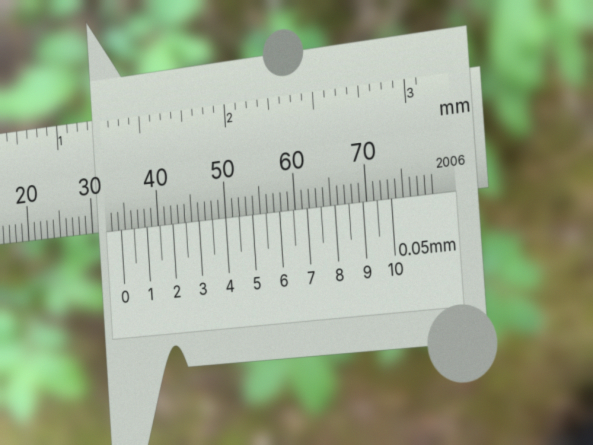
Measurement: 34.4 mm
